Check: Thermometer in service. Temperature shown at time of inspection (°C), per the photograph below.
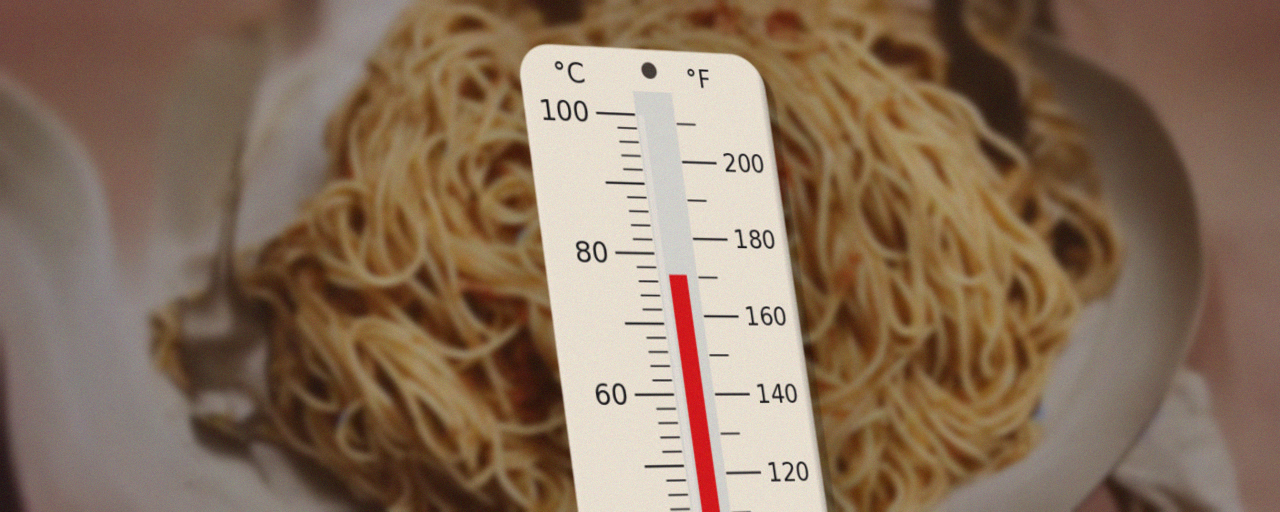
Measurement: 77 °C
